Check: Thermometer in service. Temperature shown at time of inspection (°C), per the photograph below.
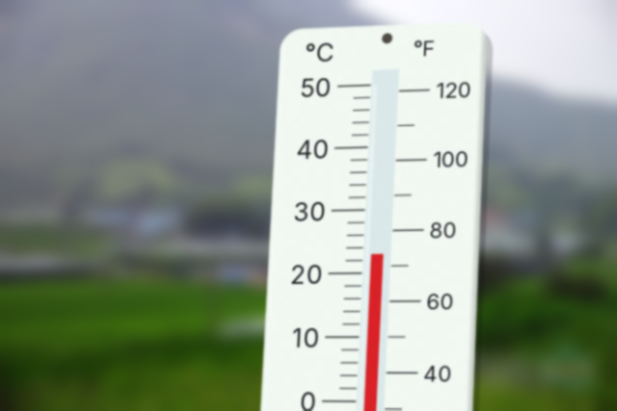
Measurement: 23 °C
